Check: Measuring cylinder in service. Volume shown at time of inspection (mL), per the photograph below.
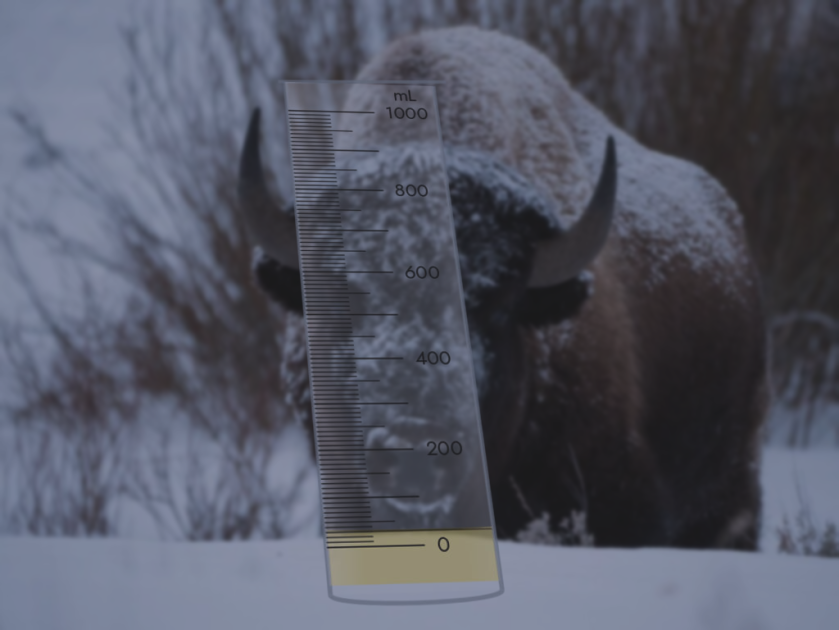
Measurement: 30 mL
